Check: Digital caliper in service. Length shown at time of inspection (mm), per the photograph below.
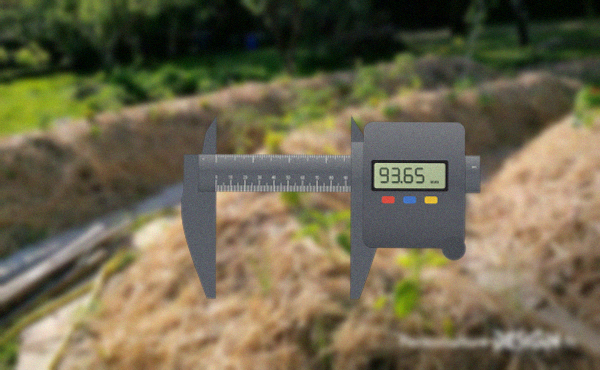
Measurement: 93.65 mm
